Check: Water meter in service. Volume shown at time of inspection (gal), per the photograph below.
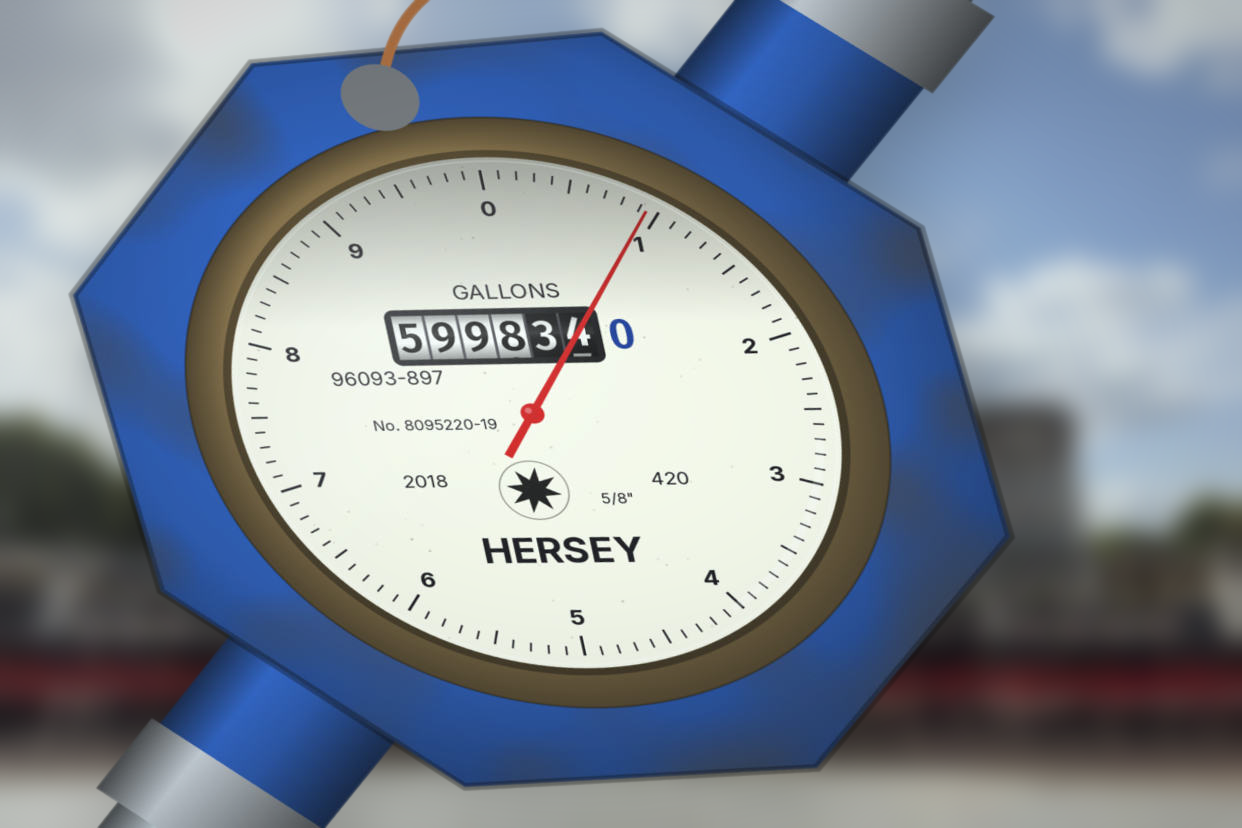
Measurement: 5998340.9 gal
